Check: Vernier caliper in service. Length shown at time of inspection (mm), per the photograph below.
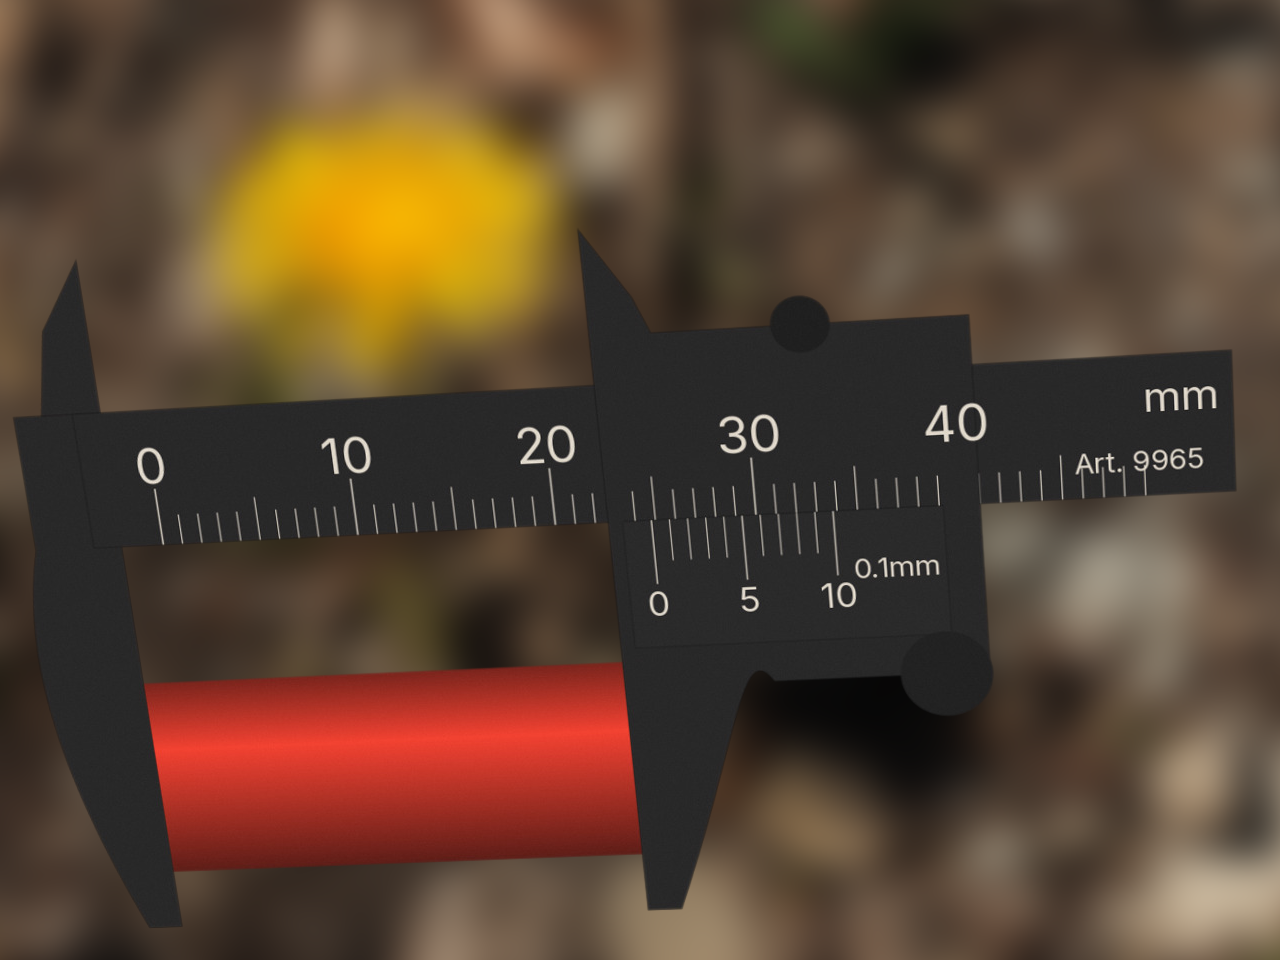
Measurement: 24.8 mm
